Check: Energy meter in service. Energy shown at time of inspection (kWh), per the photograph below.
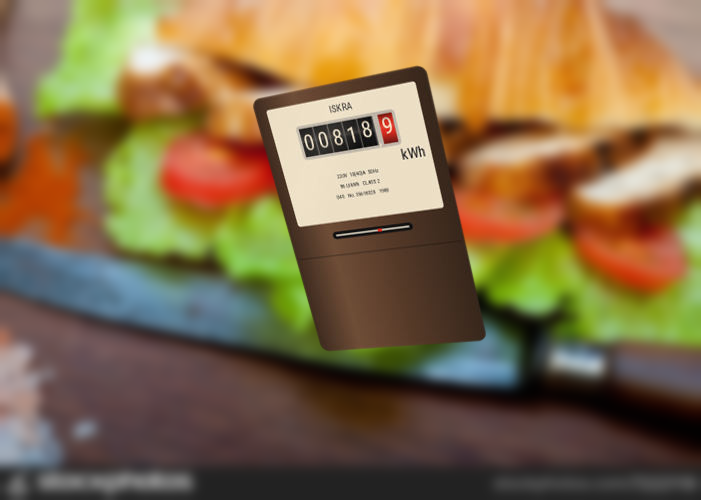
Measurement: 818.9 kWh
